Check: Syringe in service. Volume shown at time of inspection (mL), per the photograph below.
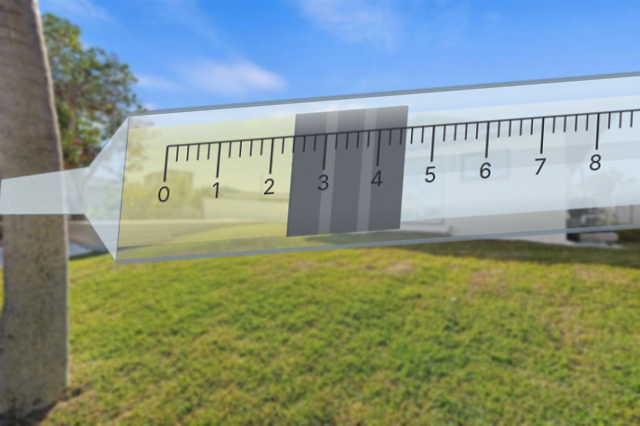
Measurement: 2.4 mL
